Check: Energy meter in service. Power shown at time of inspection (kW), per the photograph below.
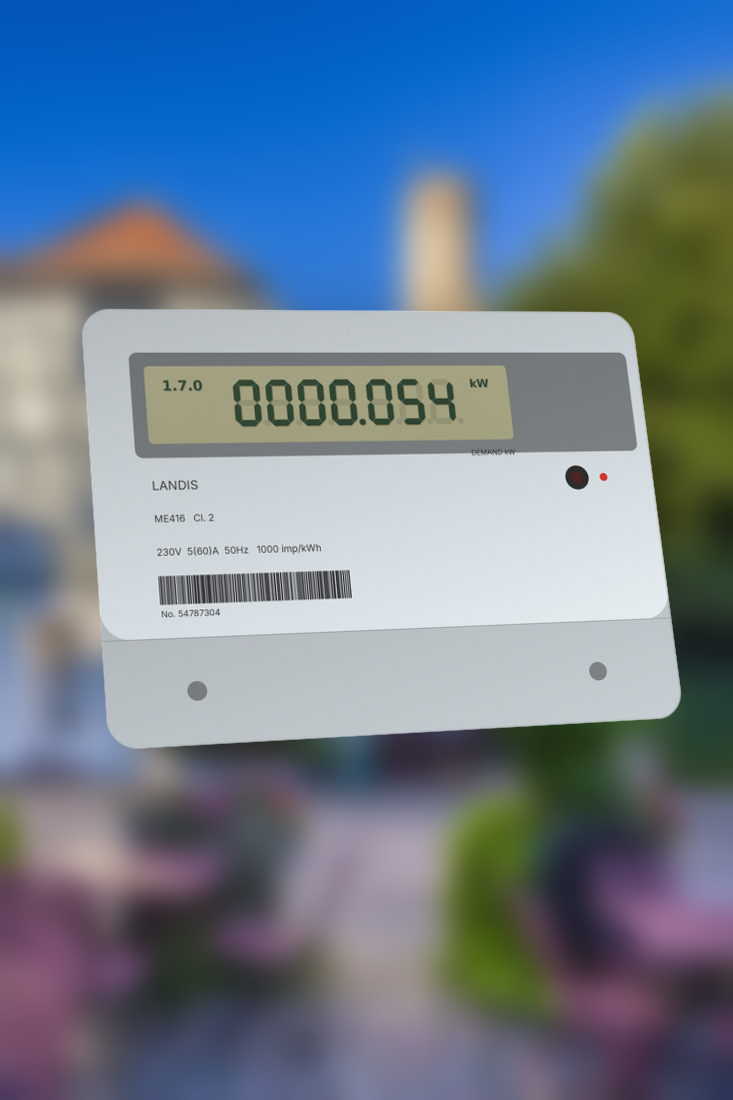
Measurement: 0.054 kW
